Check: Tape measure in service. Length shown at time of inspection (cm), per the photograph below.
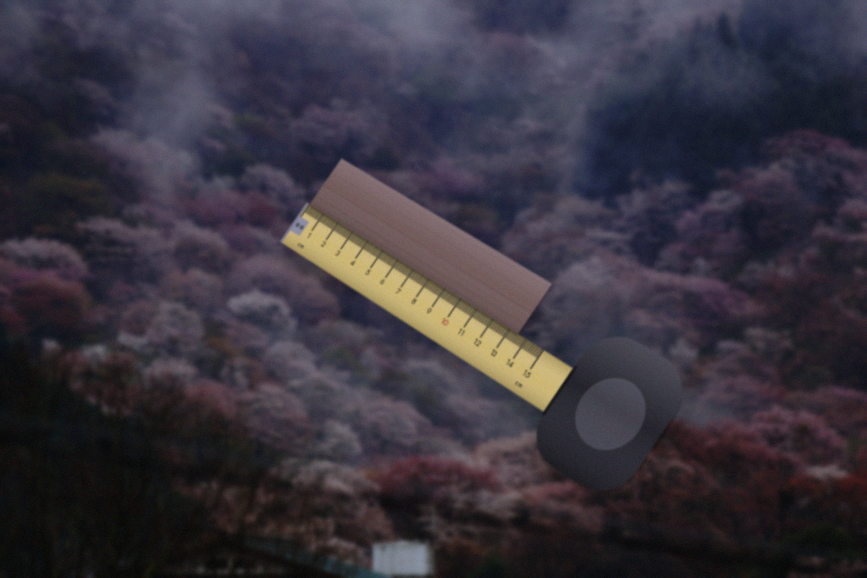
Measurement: 13.5 cm
